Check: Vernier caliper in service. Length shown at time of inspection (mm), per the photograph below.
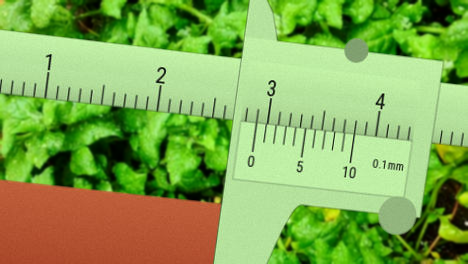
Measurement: 29.0 mm
